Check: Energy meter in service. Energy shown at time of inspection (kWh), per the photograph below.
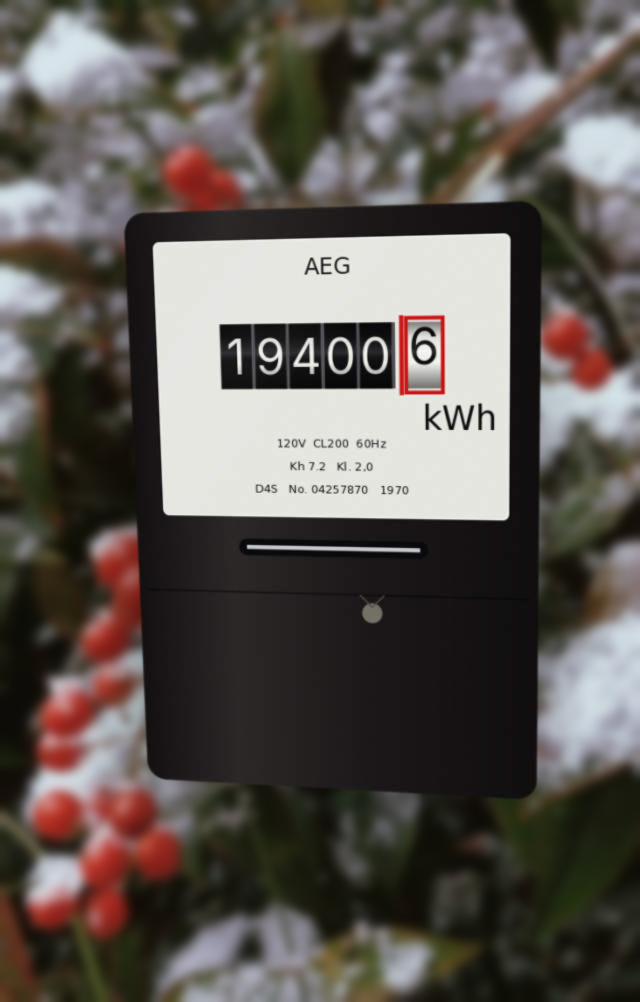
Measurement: 19400.6 kWh
